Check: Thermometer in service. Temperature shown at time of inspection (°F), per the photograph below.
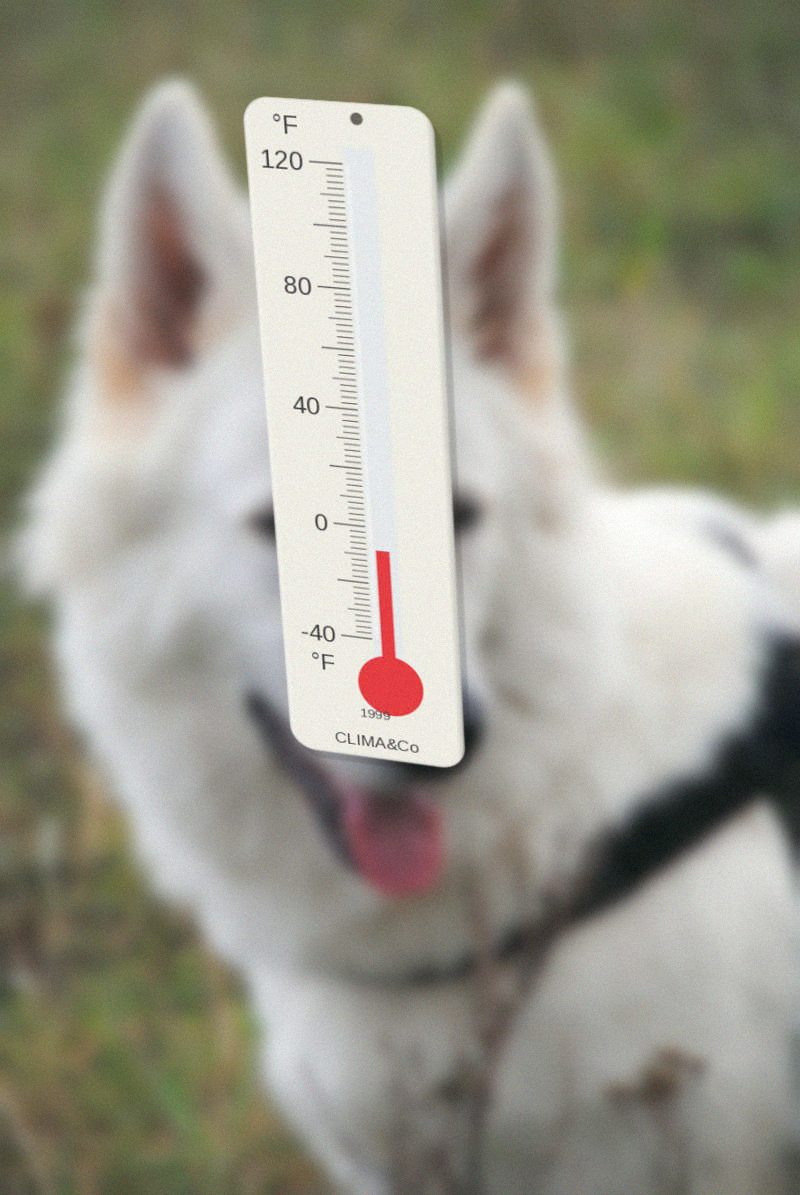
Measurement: -8 °F
